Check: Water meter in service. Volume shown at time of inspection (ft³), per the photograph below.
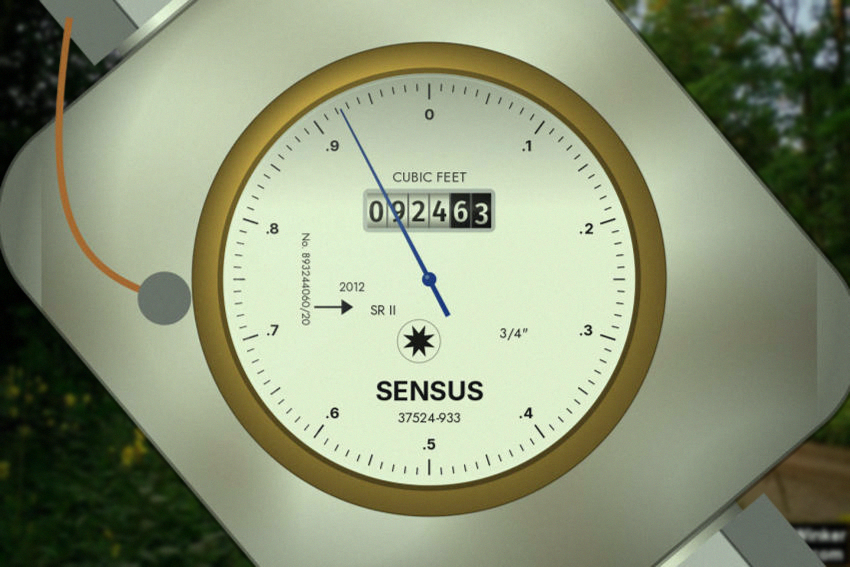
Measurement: 92462.92 ft³
